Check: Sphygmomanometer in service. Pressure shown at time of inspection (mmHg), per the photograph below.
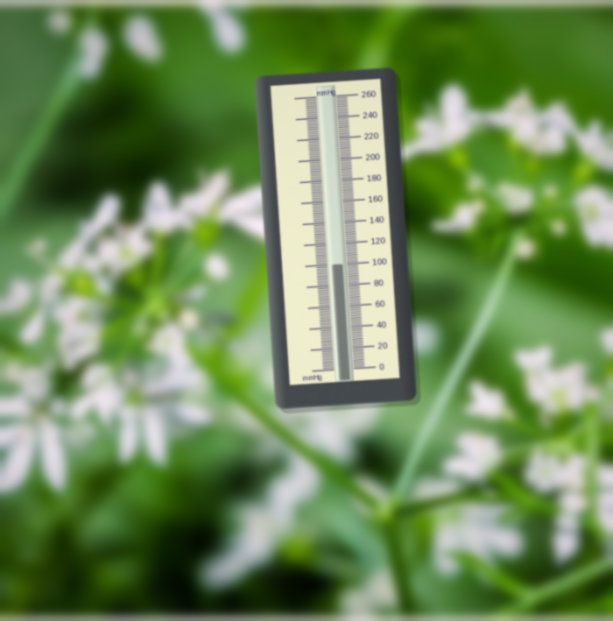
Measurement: 100 mmHg
